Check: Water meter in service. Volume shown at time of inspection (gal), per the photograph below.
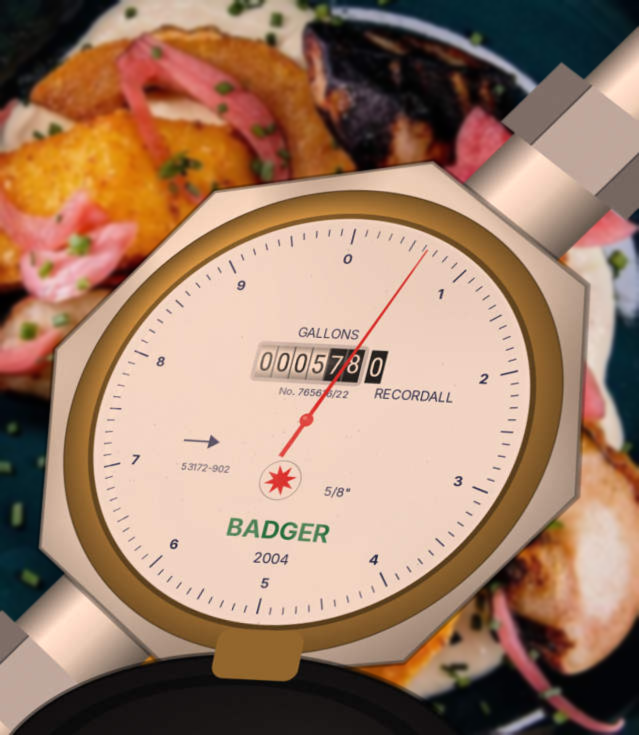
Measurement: 5780.6 gal
